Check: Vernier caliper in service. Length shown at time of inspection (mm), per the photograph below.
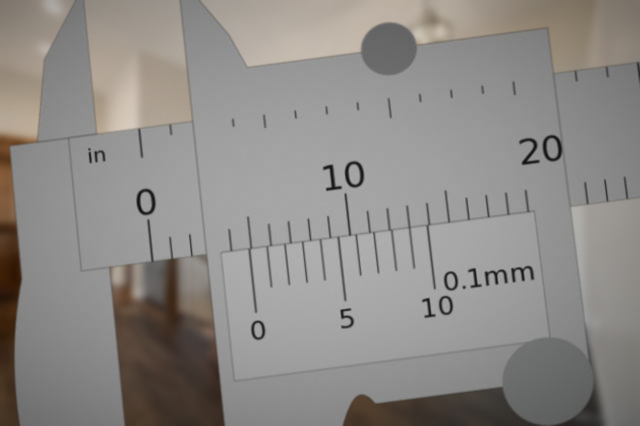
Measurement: 4.9 mm
